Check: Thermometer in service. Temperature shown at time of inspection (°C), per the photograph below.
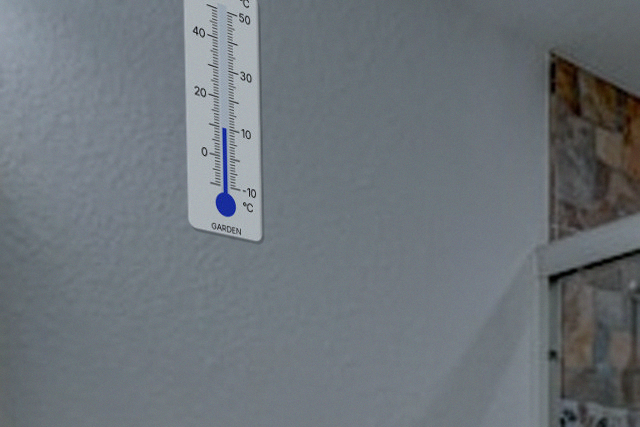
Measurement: 10 °C
